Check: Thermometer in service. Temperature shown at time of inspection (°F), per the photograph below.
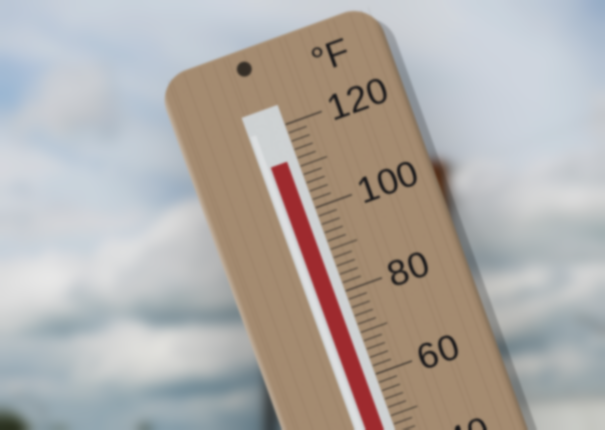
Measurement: 112 °F
